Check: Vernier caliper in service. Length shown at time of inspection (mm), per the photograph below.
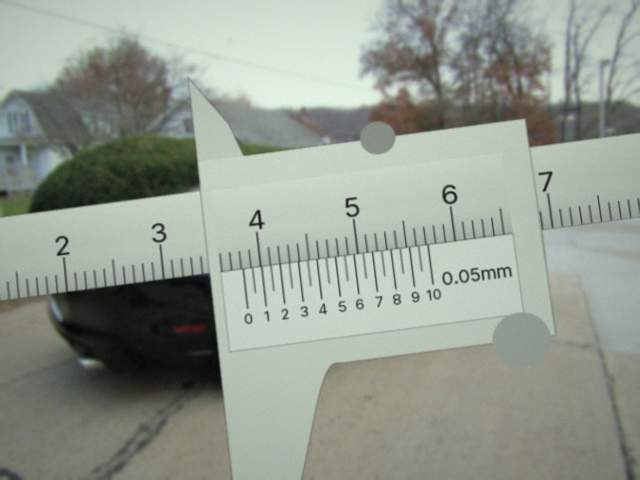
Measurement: 38.2 mm
